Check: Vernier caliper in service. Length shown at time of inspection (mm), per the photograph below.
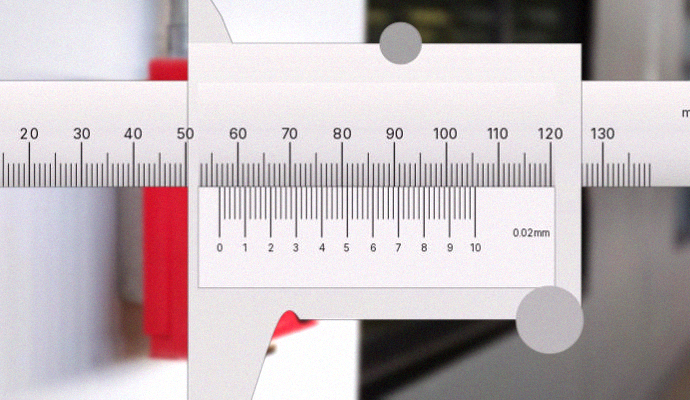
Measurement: 56.5 mm
